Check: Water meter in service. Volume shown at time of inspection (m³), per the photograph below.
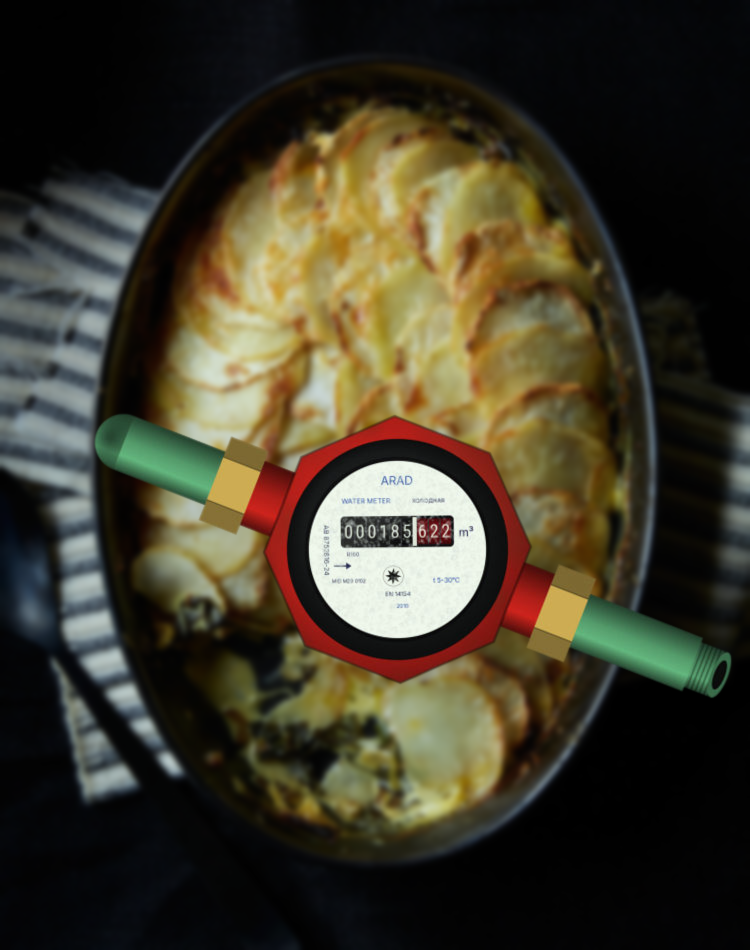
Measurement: 185.622 m³
